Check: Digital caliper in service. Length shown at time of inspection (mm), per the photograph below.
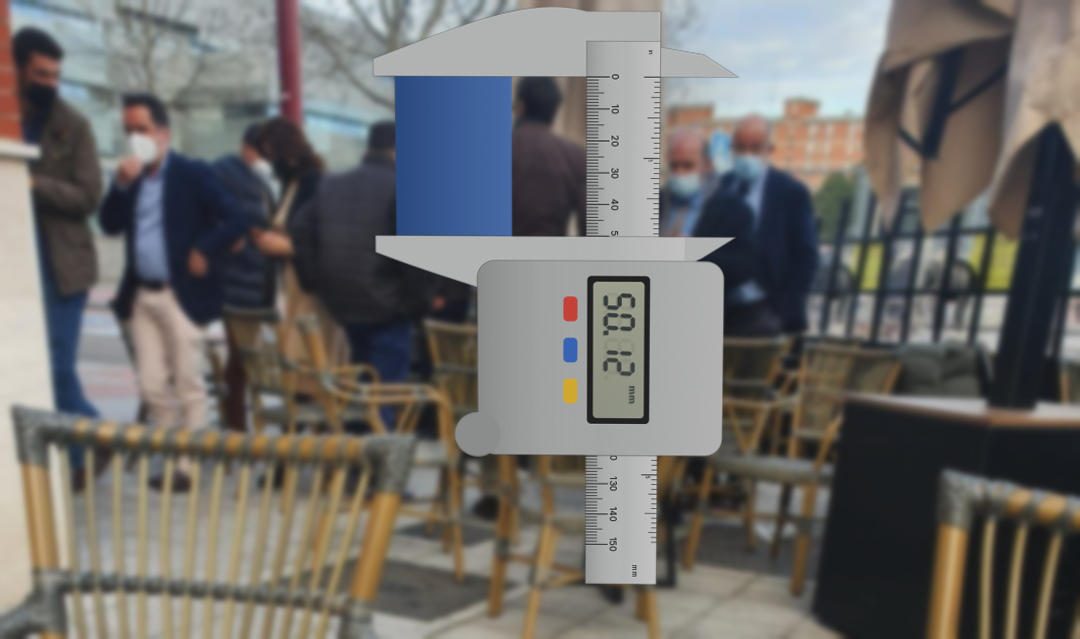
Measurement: 50.12 mm
